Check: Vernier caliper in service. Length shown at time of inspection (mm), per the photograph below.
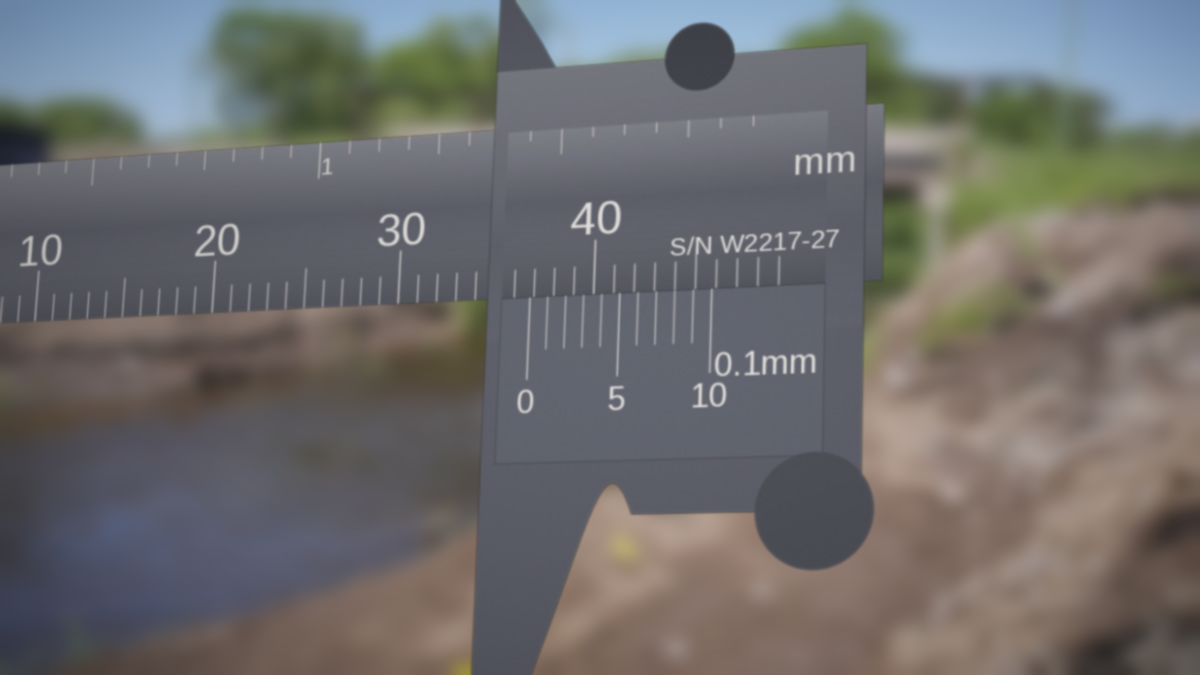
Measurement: 36.8 mm
